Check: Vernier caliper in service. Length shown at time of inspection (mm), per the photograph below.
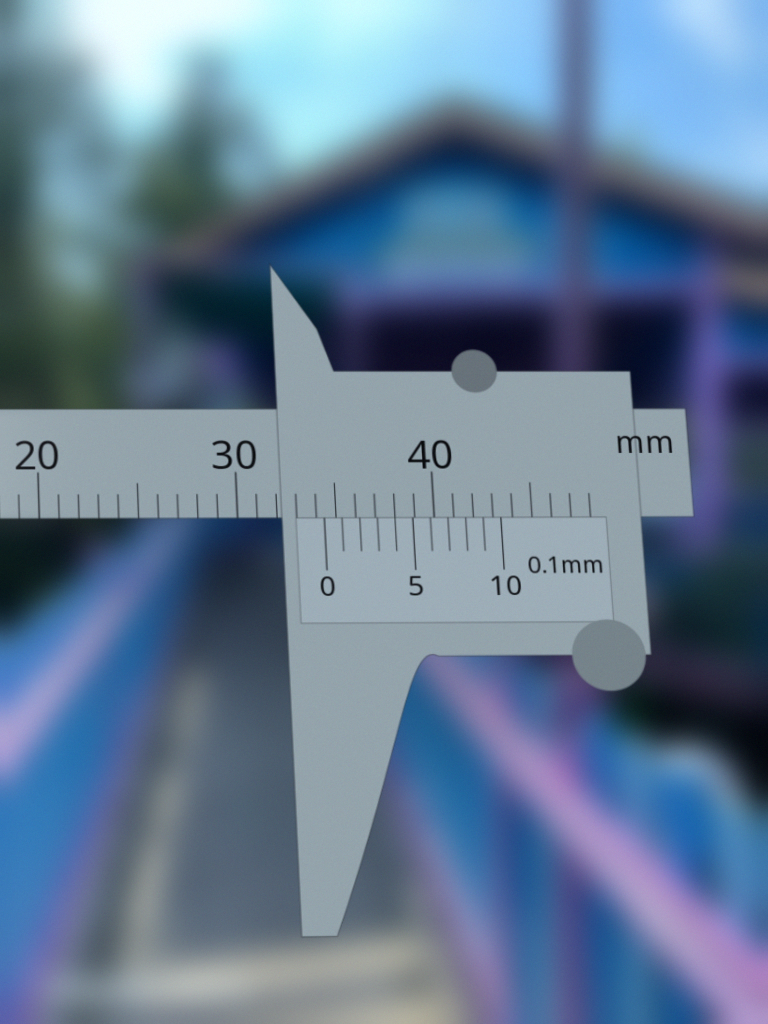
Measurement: 34.4 mm
